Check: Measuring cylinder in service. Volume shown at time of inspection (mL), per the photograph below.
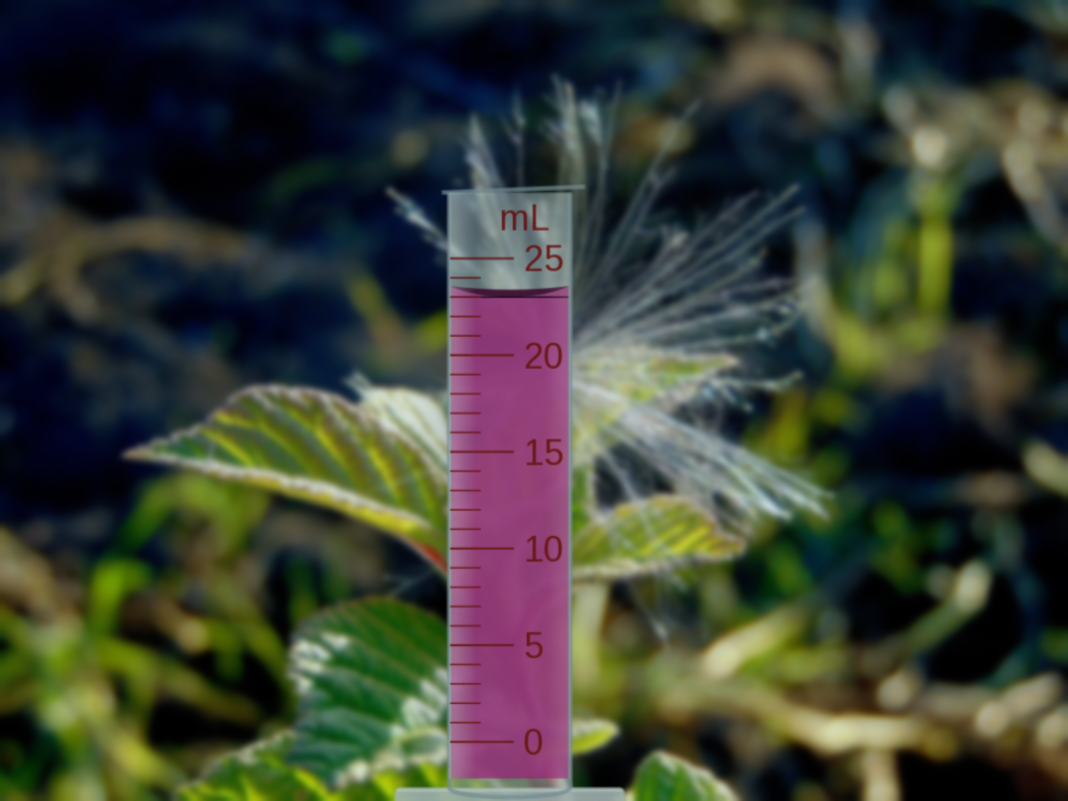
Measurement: 23 mL
